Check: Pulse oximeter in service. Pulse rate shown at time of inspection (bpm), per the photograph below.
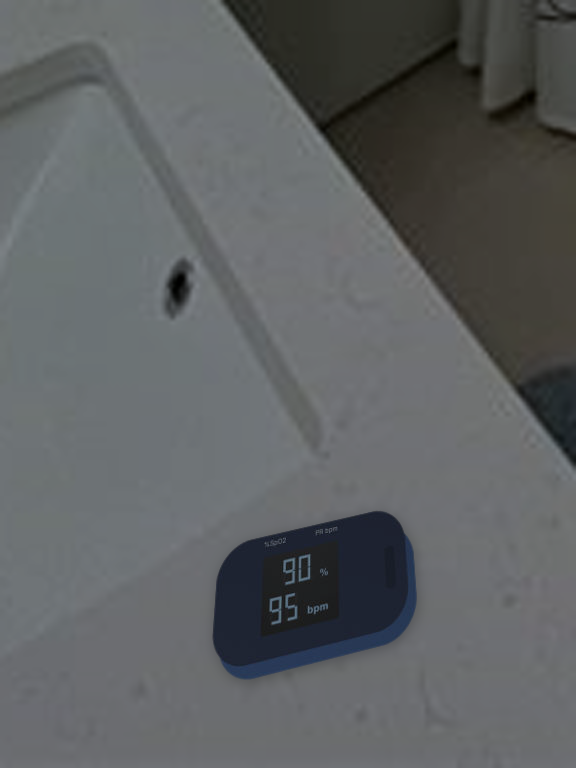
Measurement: 95 bpm
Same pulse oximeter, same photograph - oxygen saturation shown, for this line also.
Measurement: 90 %
